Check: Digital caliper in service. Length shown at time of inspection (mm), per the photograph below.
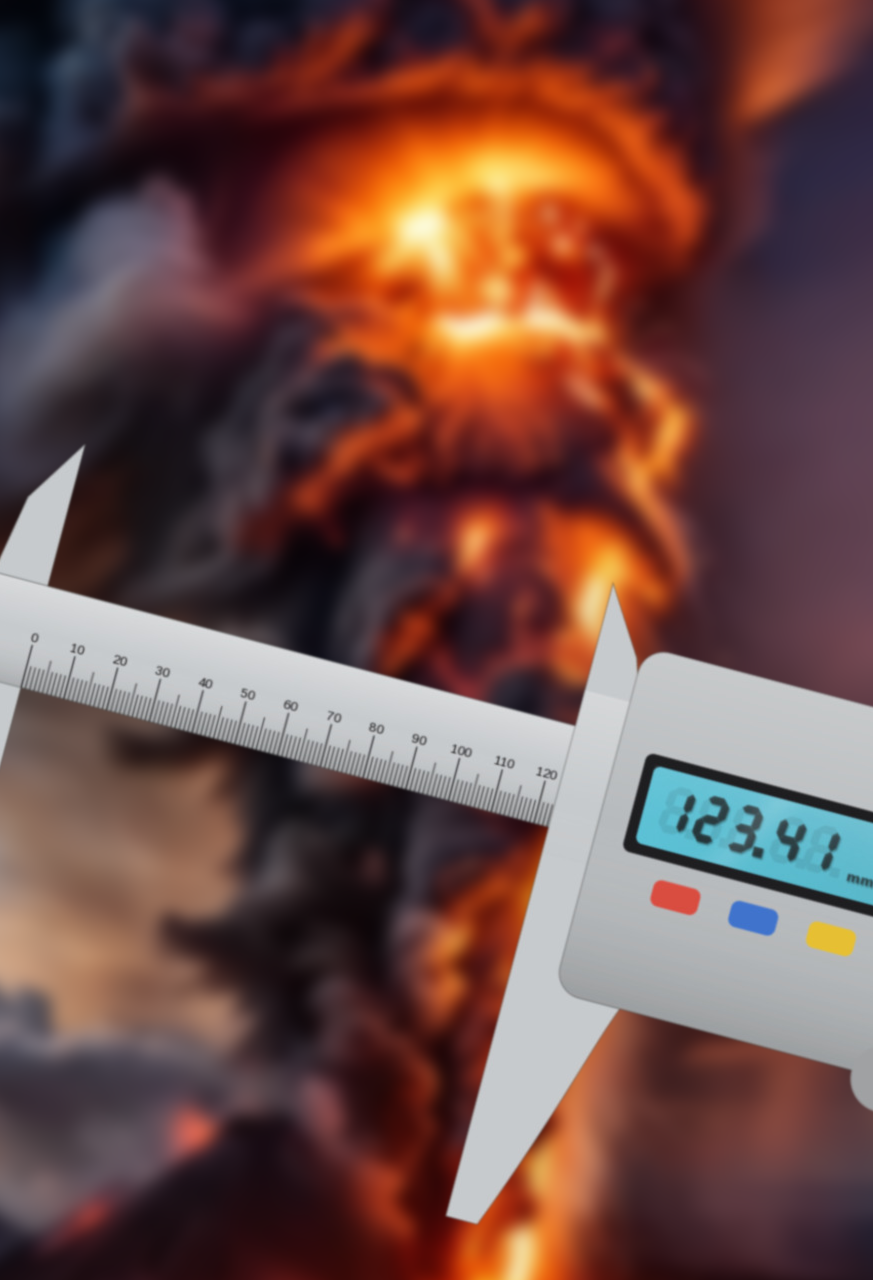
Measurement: 123.41 mm
